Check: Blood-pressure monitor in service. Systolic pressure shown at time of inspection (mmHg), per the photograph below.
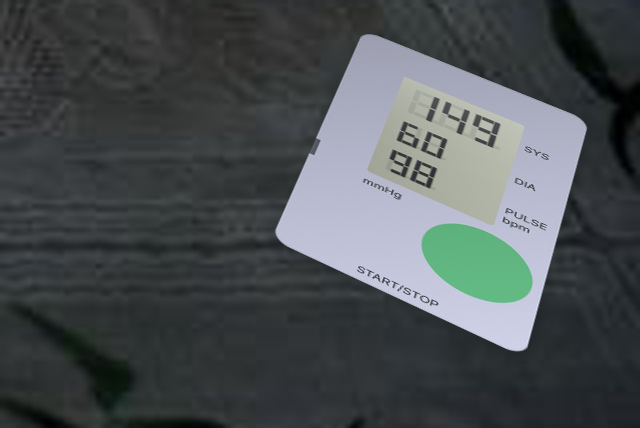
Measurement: 149 mmHg
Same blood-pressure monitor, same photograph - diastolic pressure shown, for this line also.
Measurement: 60 mmHg
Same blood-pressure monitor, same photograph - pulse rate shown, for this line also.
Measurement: 98 bpm
